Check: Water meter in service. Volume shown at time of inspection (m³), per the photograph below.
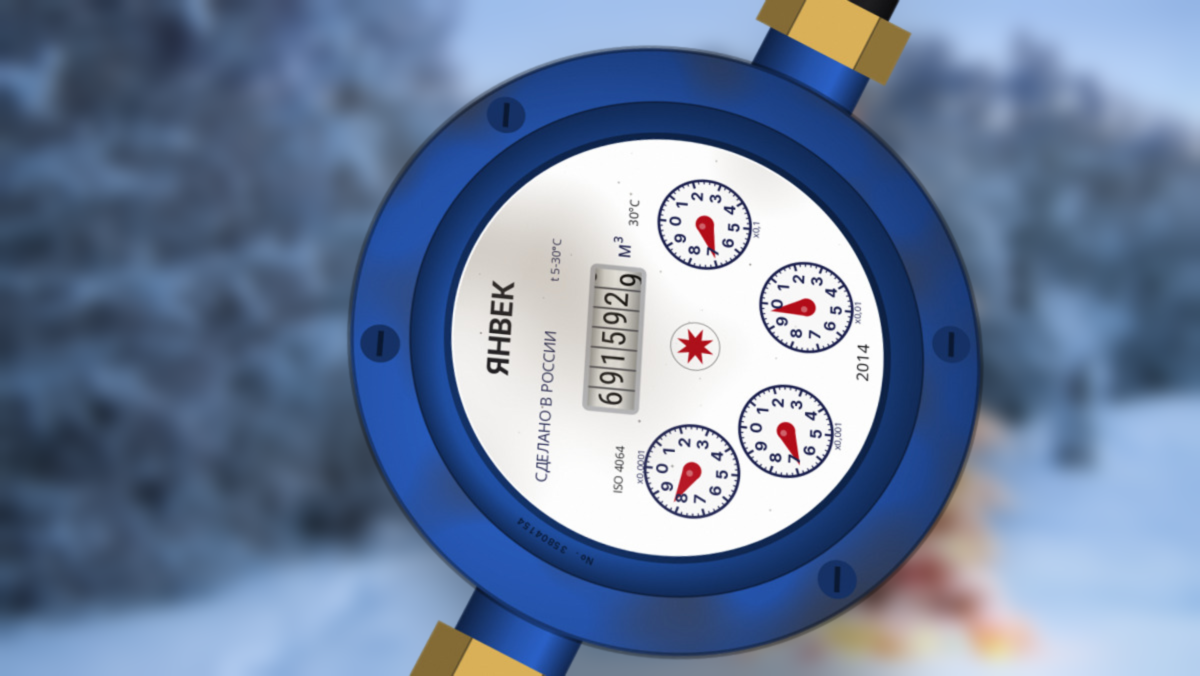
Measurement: 6915928.6968 m³
